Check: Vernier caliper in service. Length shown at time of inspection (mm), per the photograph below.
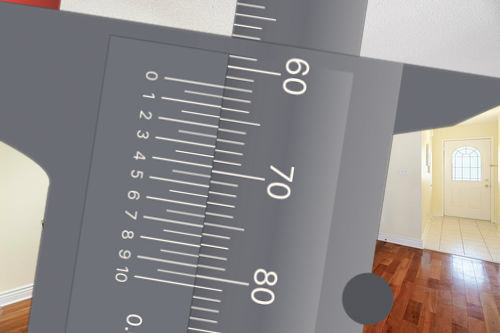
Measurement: 62.0 mm
